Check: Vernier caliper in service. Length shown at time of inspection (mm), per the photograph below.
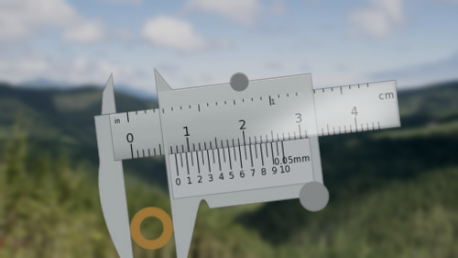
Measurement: 7.6 mm
